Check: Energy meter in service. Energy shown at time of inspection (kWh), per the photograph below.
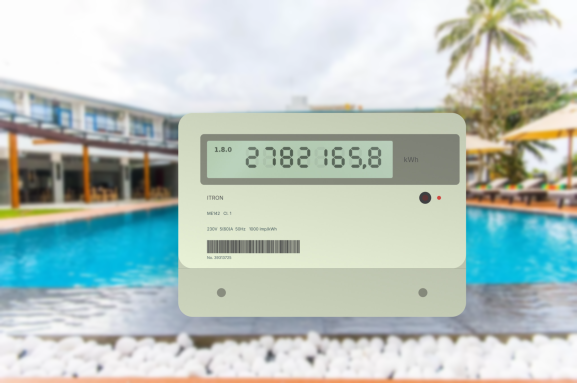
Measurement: 2782165.8 kWh
